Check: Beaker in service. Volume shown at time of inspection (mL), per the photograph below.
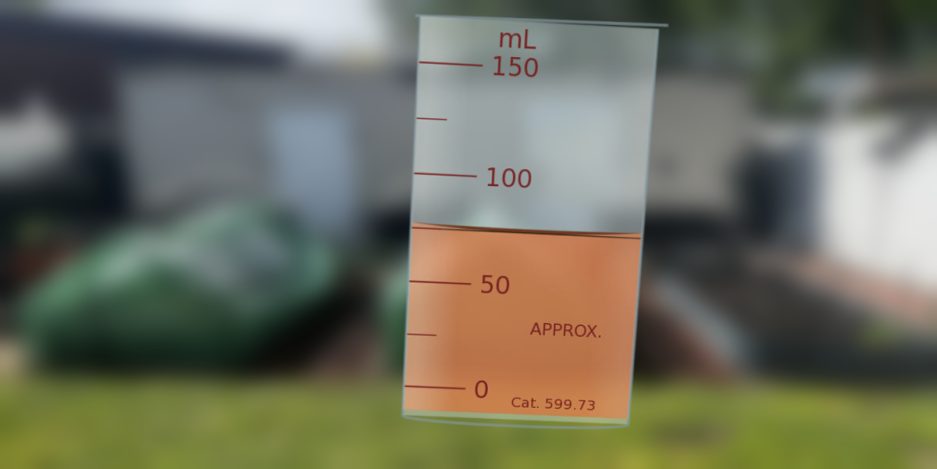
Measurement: 75 mL
